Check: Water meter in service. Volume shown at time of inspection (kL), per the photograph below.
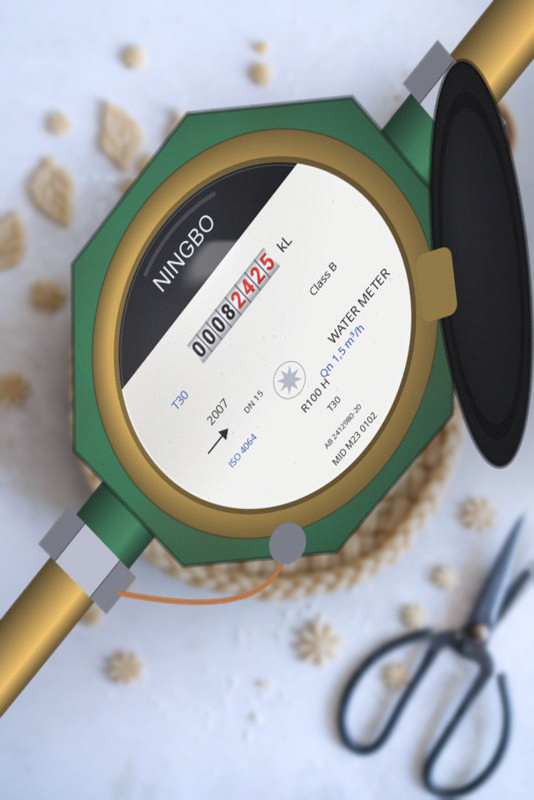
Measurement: 8.2425 kL
